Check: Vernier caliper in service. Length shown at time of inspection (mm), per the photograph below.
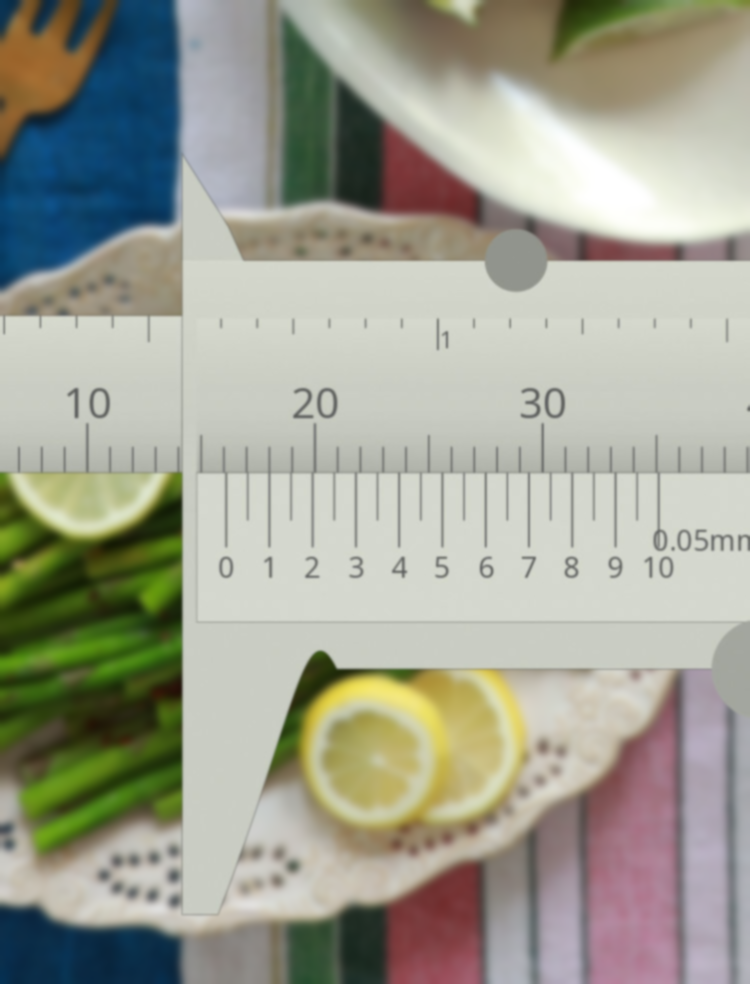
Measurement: 16.1 mm
